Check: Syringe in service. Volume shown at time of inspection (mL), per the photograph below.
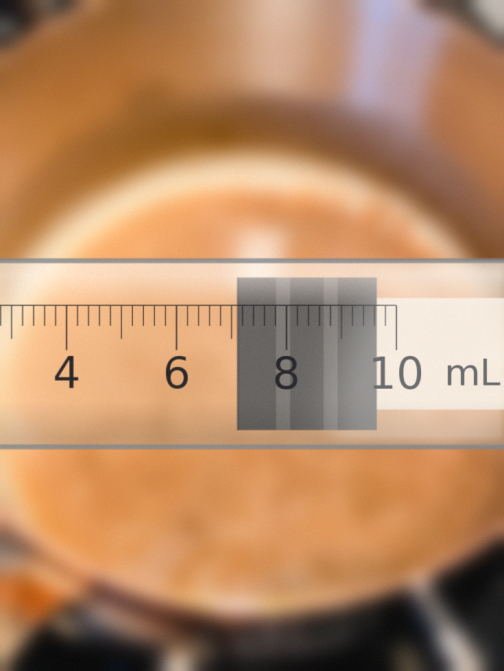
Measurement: 7.1 mL
